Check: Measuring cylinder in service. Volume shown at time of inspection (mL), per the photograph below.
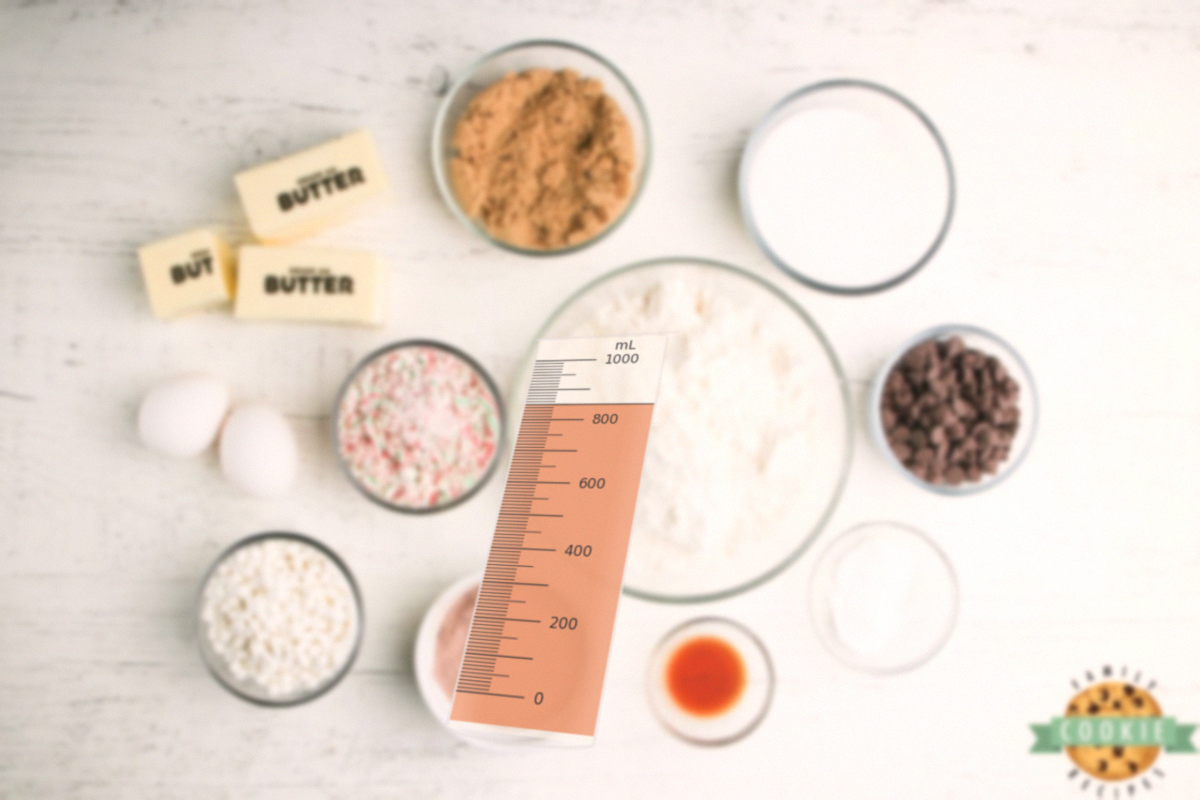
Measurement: 850 mL
